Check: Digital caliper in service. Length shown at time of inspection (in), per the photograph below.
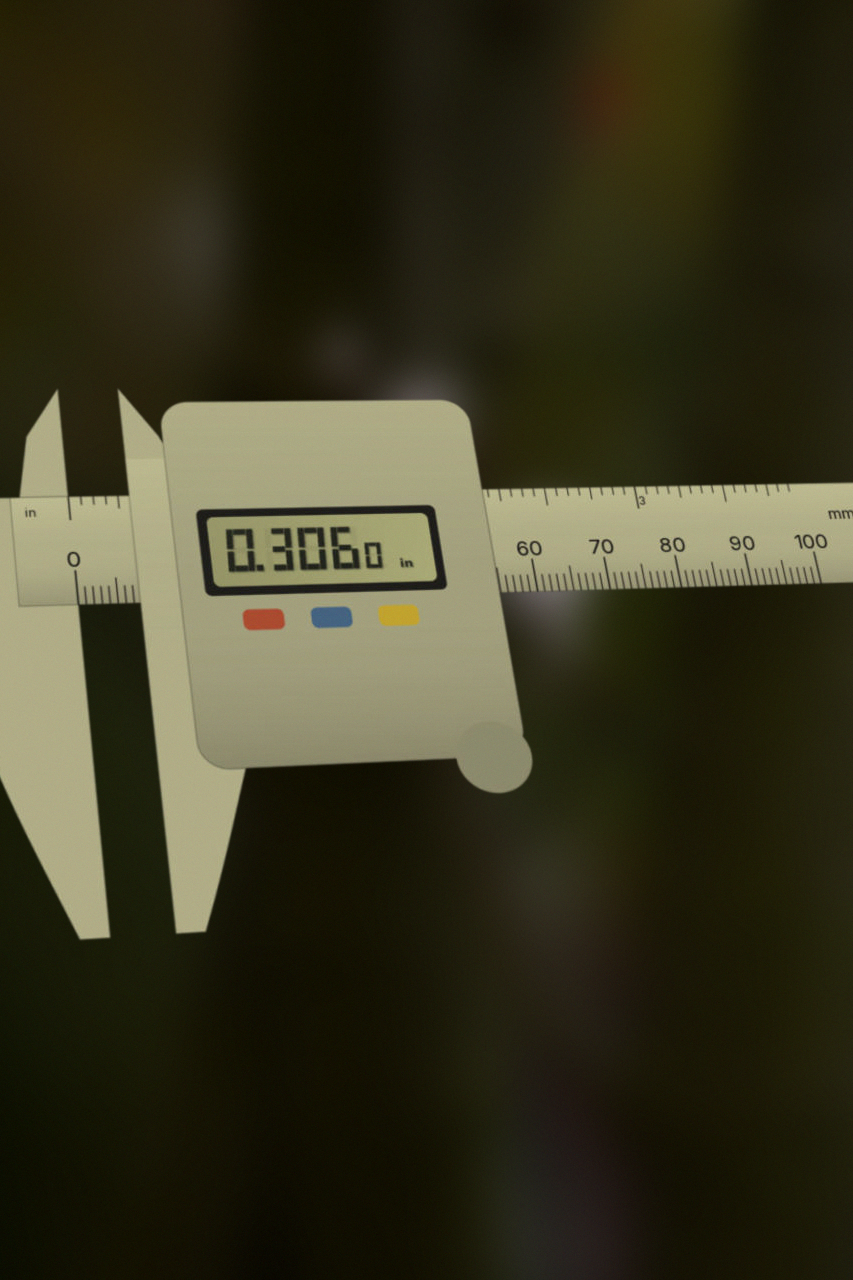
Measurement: 0.3060 in
